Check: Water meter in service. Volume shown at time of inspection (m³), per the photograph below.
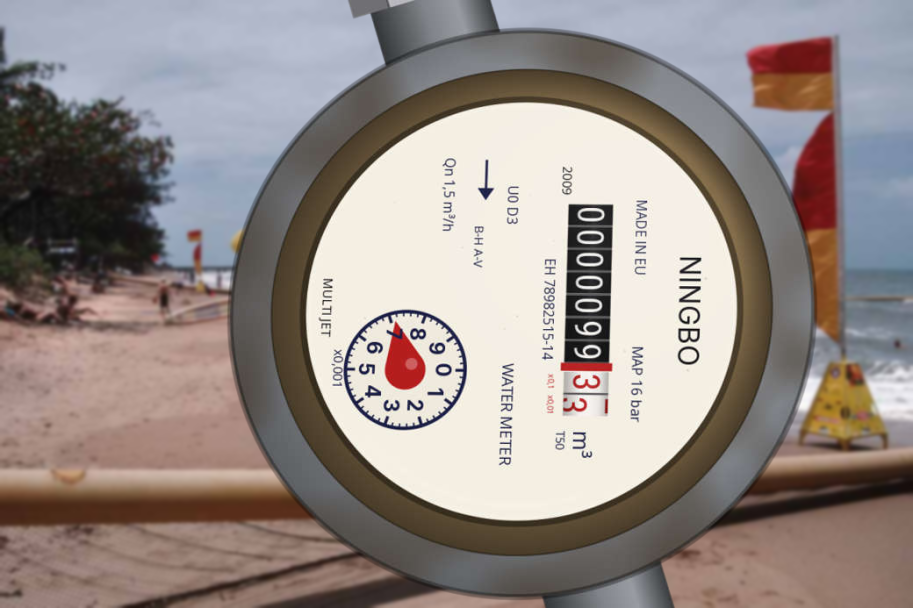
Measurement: 99.327 m³
